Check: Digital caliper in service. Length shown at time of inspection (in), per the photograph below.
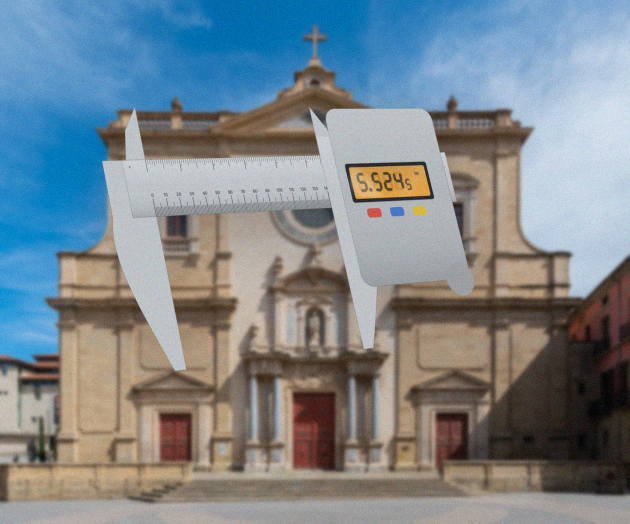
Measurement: 5.5245 in
